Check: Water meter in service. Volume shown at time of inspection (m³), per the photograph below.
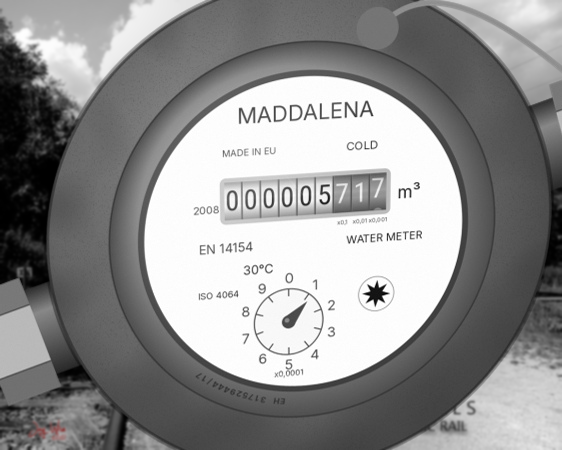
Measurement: 5.7171 m³
